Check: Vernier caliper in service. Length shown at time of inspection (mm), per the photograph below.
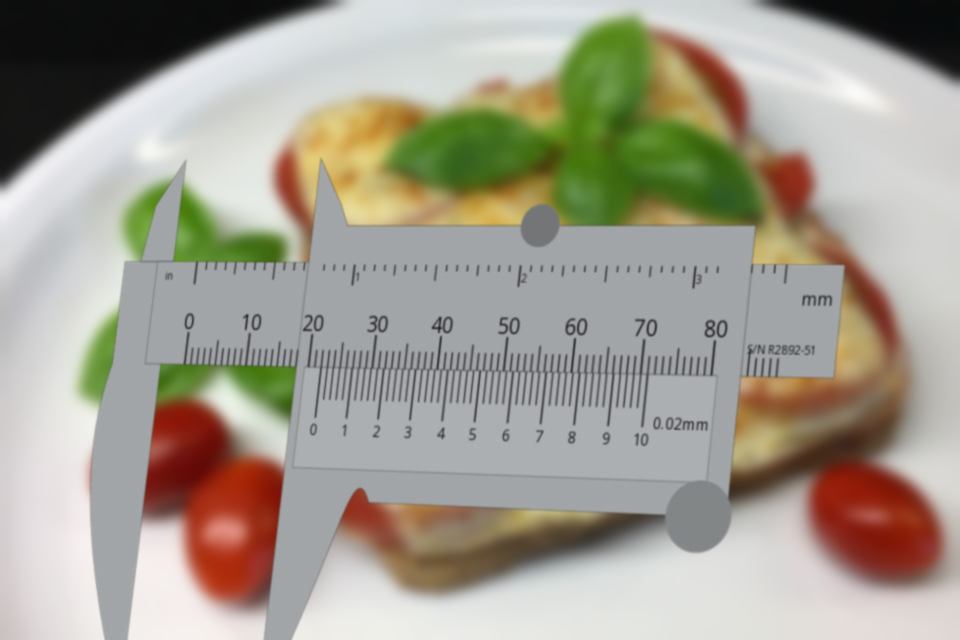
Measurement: 22.0 mm
